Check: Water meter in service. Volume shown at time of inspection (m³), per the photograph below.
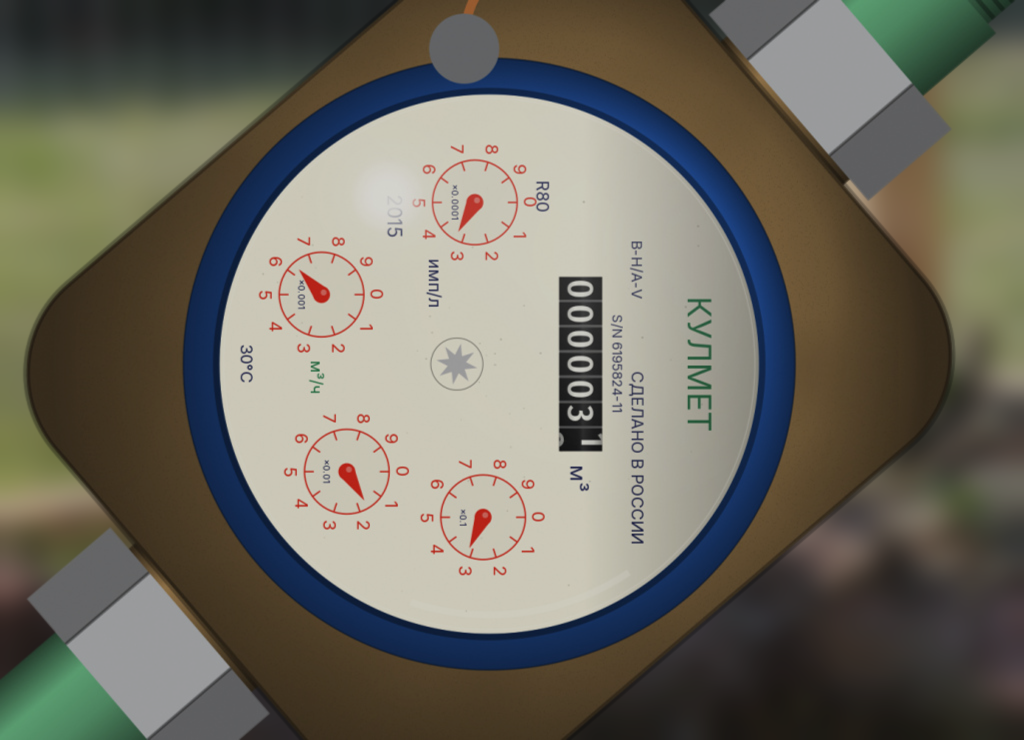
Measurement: 31.3163 m³
